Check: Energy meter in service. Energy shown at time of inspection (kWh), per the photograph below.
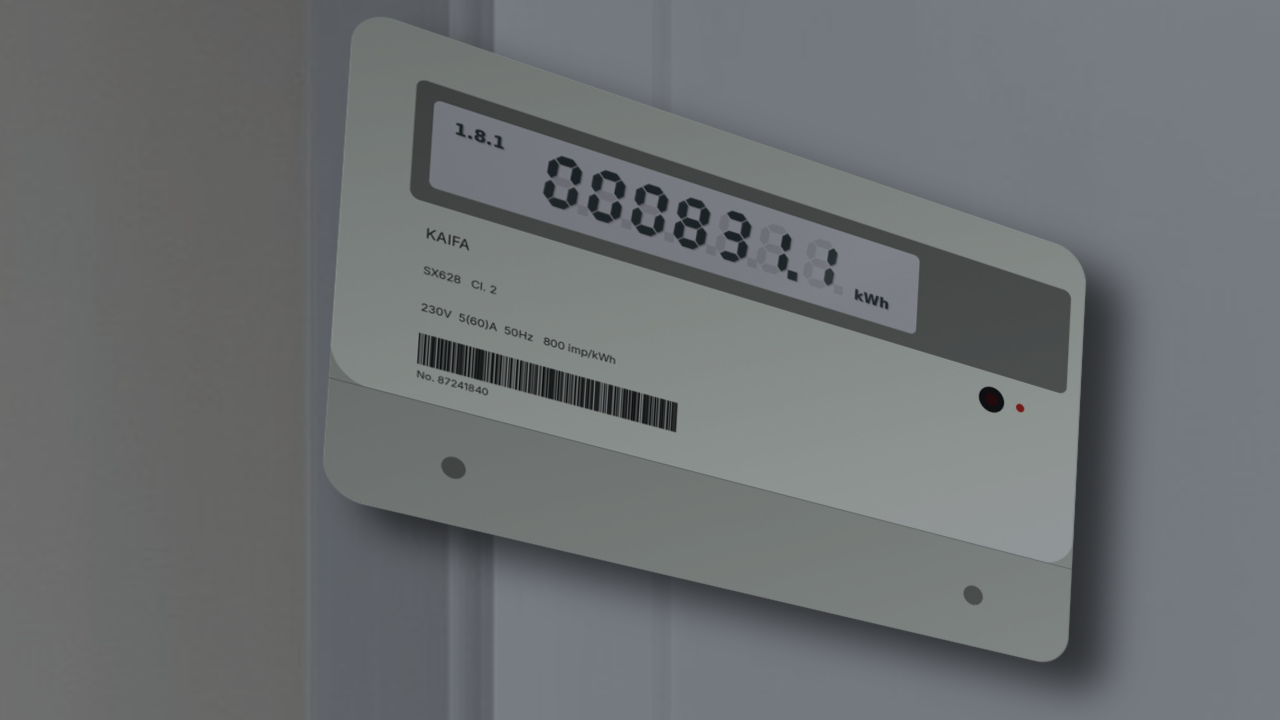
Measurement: 831.1 kWh
